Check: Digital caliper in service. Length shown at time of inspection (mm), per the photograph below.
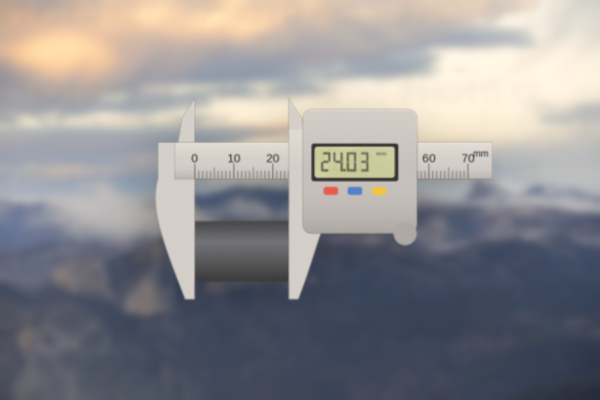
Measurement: 24.03 mm
